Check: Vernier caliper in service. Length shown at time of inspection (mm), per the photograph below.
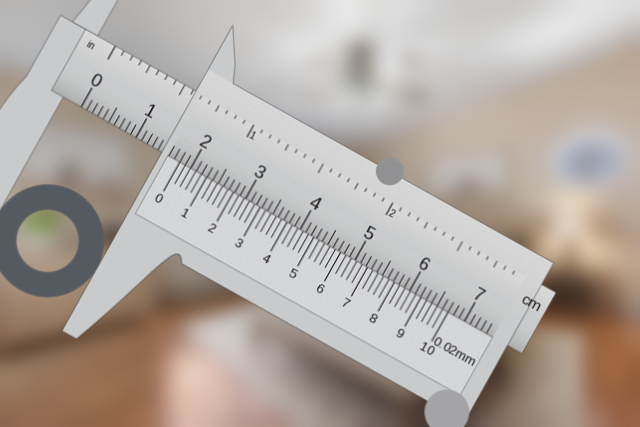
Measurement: 18.0 mm
